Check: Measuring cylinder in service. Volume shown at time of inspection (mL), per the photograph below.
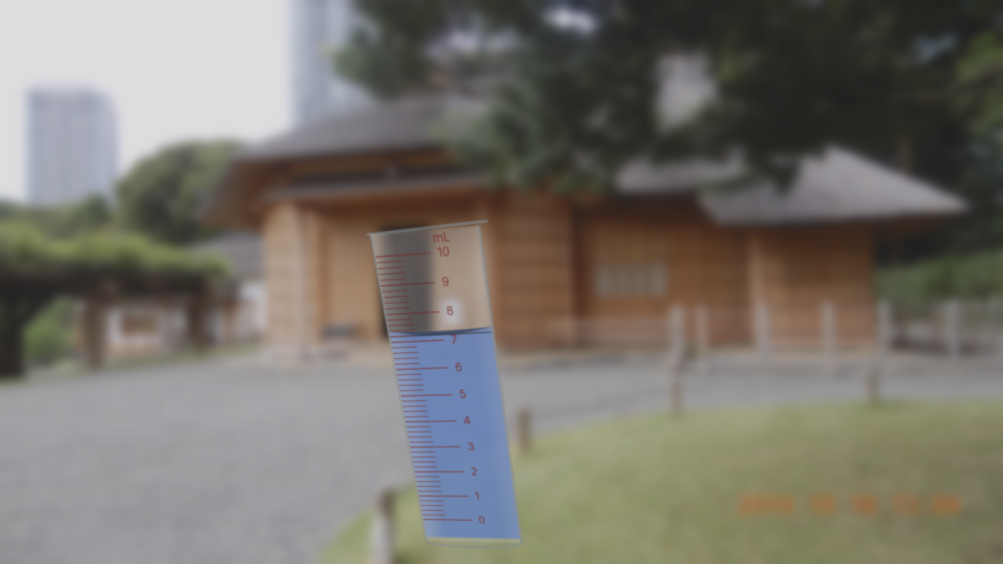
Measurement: 7.2 mL
